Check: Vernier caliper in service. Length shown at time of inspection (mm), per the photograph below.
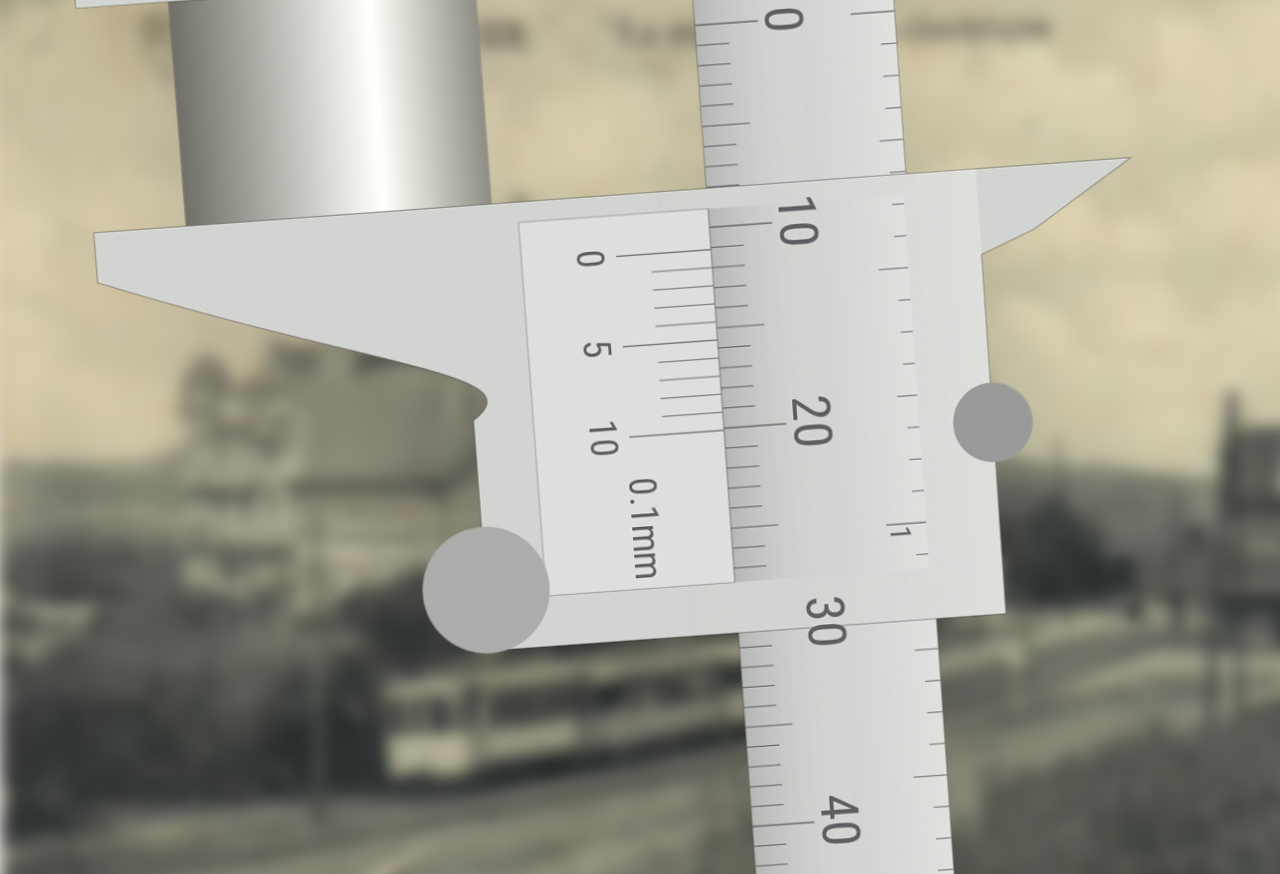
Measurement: 11.1 mm
